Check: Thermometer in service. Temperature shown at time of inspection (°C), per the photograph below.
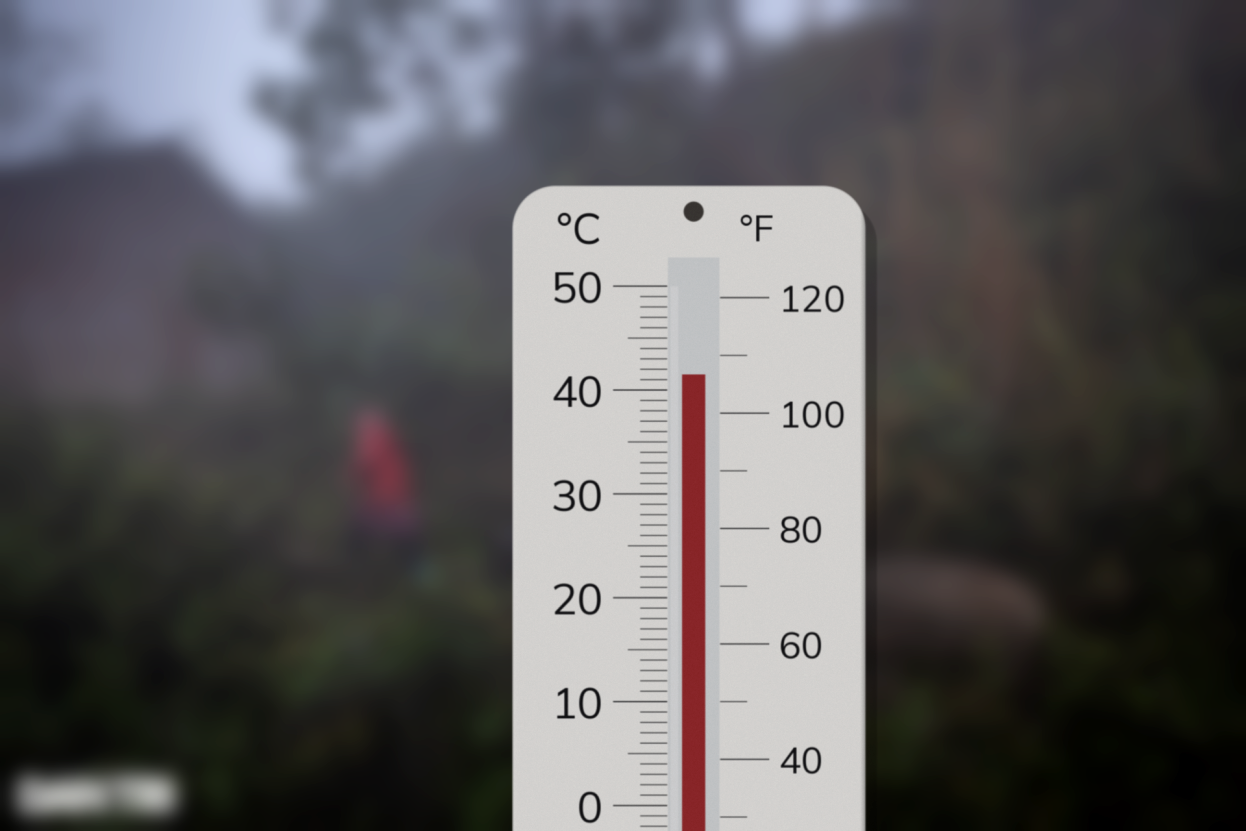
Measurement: 41.5 °C
